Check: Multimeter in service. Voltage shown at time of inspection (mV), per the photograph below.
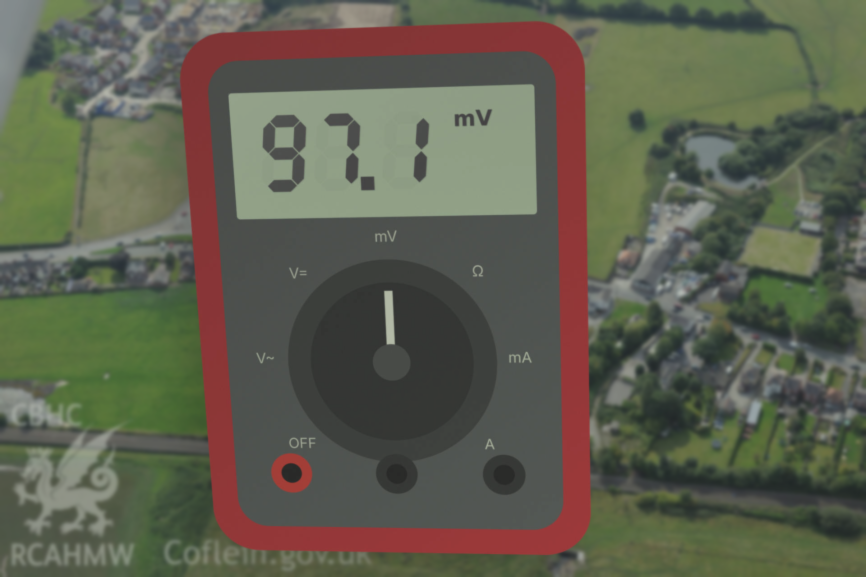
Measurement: 97.1 mV
